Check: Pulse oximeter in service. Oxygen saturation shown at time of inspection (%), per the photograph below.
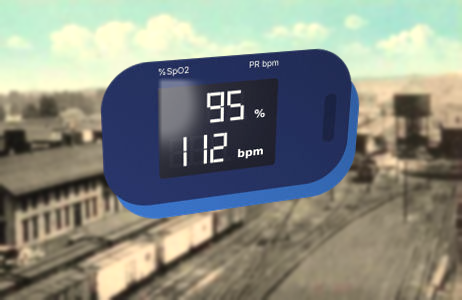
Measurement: 95 %
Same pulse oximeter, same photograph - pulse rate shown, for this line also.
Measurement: 112 bpm
